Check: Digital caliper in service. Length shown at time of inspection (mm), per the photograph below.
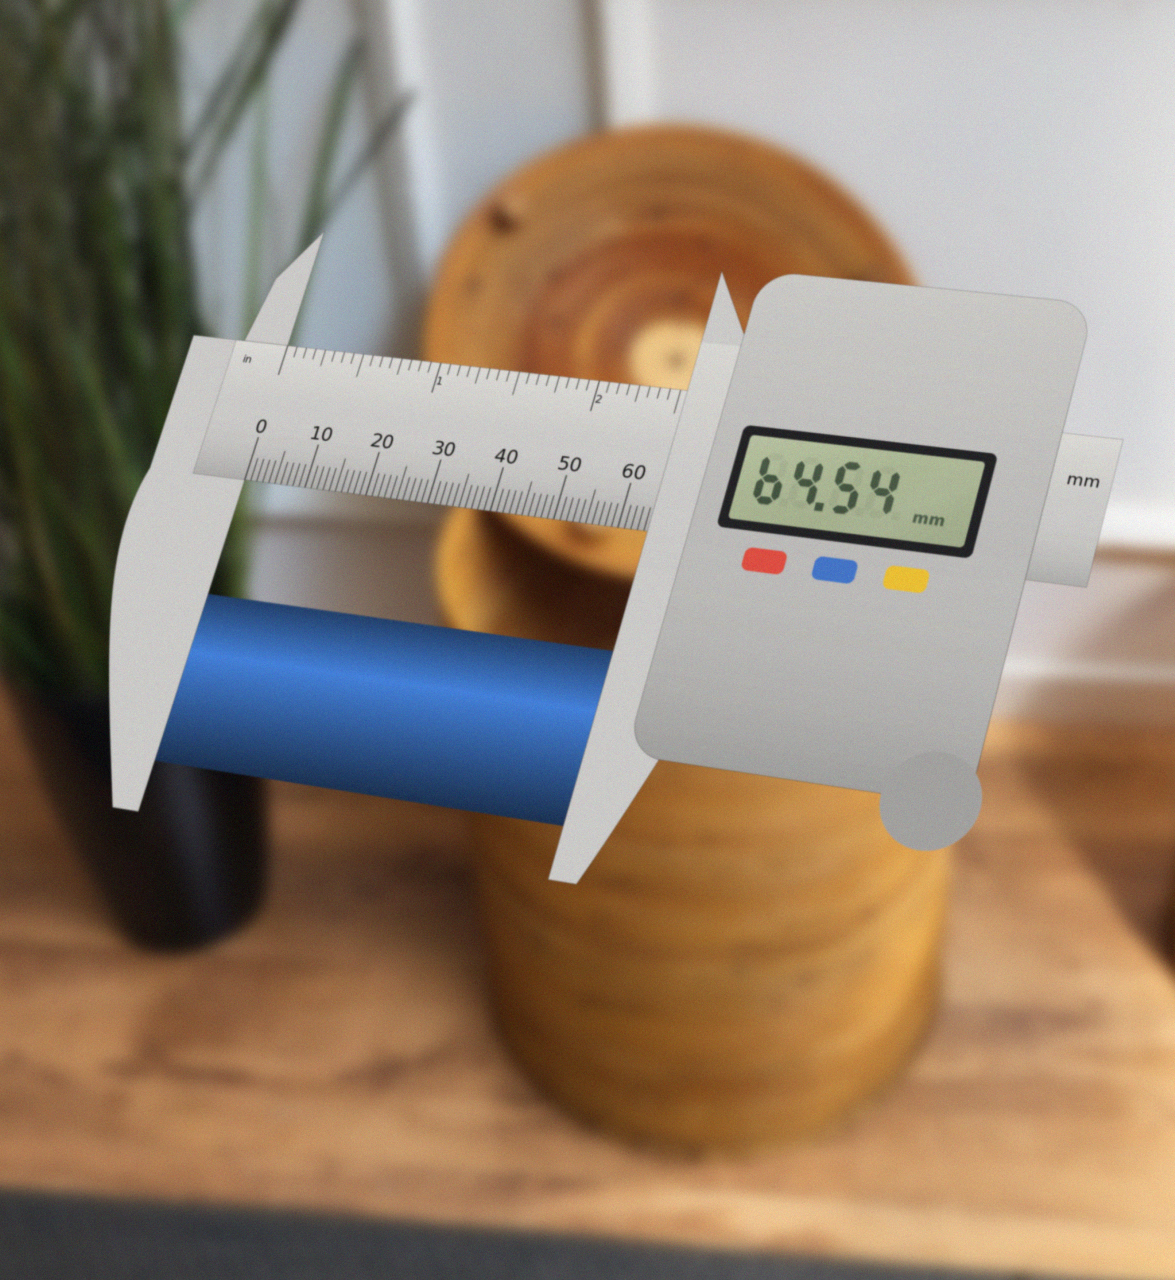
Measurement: 64.54 mm
